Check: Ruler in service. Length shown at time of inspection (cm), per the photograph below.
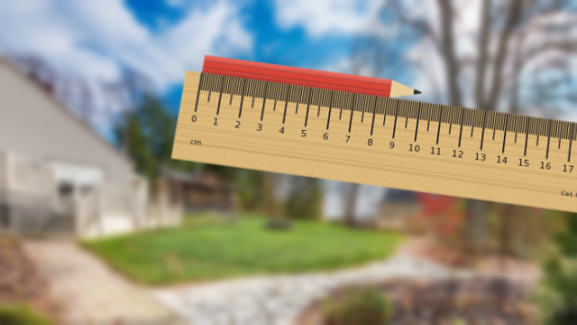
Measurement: 10 cm
